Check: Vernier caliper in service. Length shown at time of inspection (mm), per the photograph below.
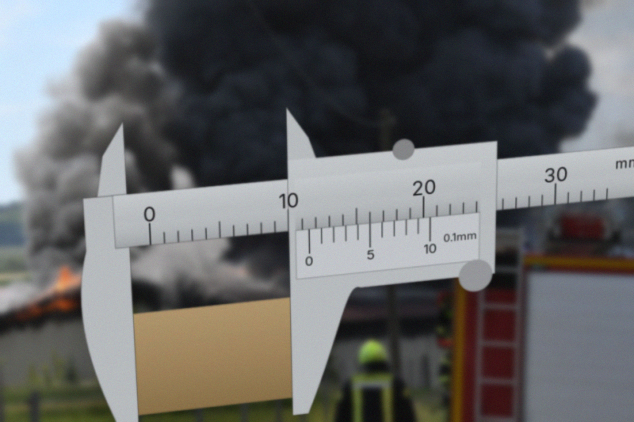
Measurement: 11.5 mm
